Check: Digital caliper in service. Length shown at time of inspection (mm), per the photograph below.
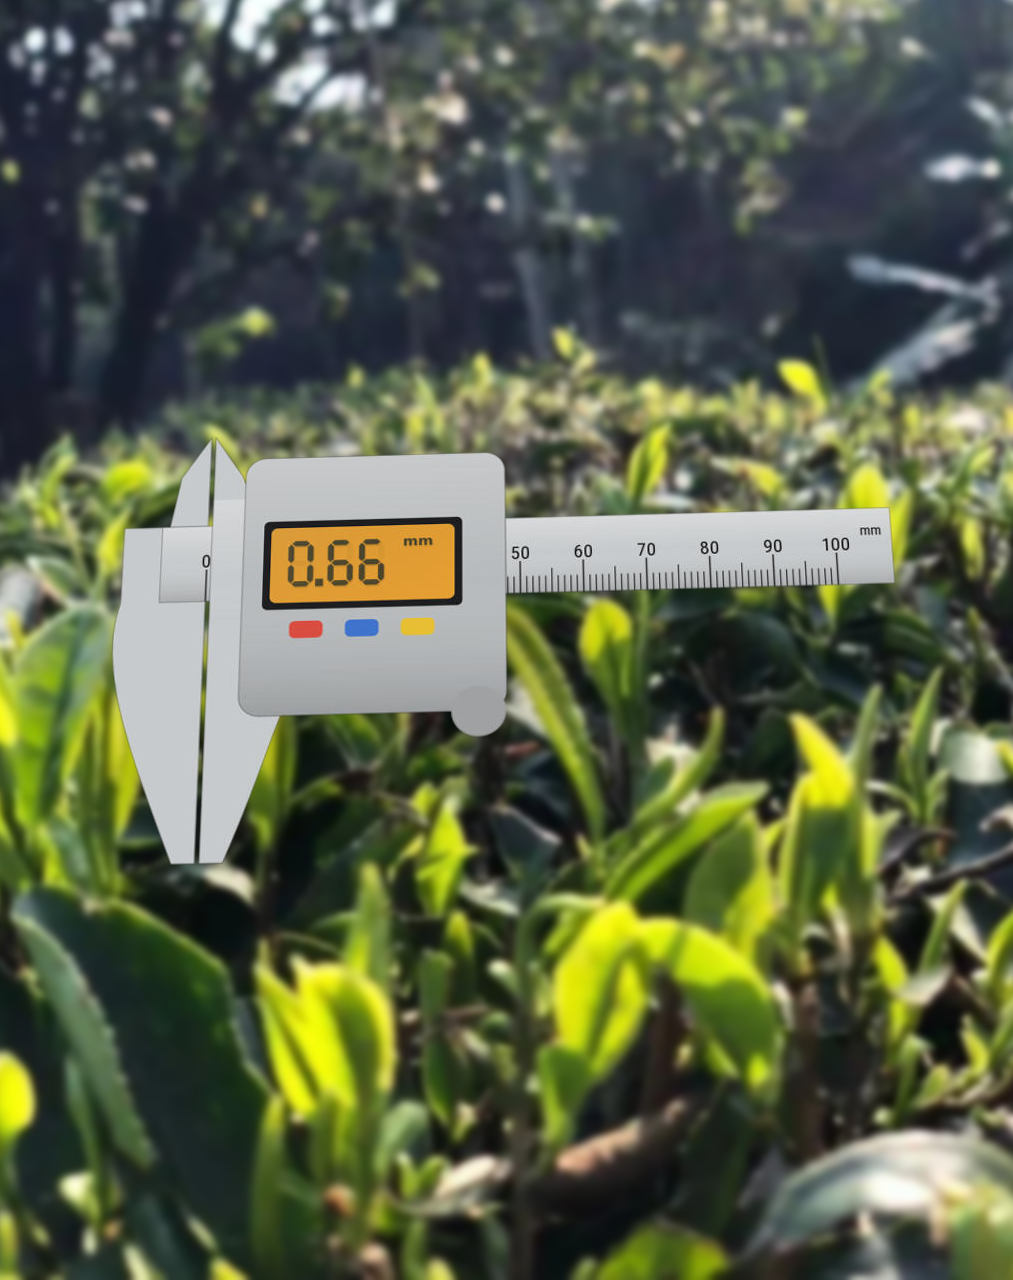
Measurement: 0.66 mm
